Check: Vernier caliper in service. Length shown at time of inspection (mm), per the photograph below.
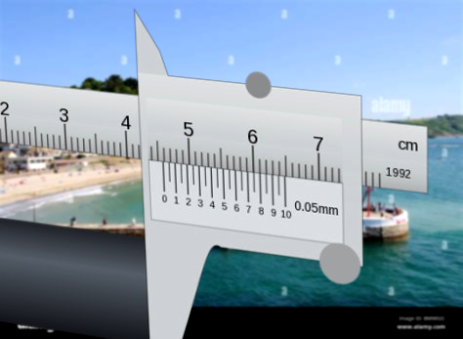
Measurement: 45.8 mm
